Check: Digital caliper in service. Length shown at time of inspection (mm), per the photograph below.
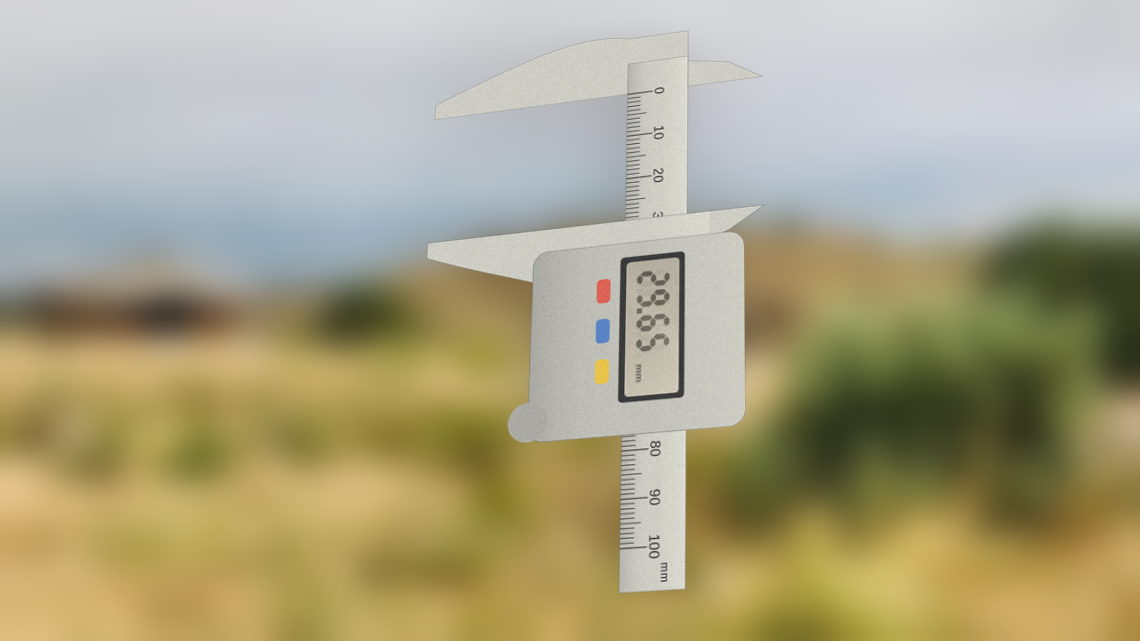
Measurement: 29.65 mm
